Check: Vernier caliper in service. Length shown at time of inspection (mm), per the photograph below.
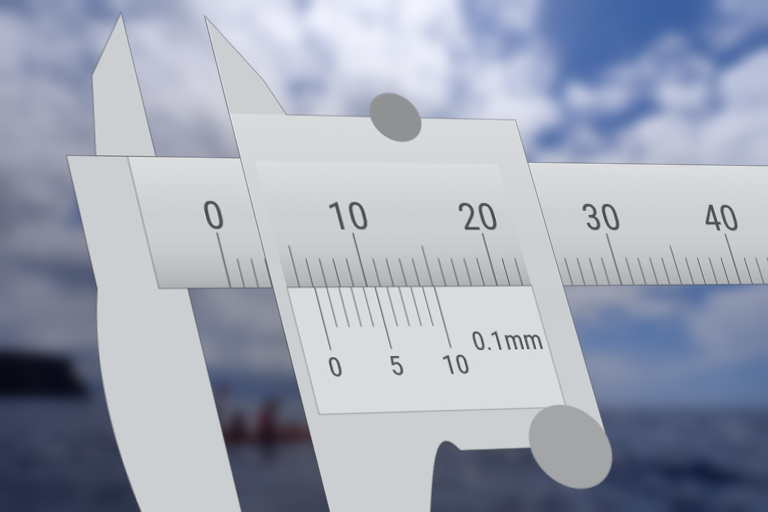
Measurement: 6.1 mm
